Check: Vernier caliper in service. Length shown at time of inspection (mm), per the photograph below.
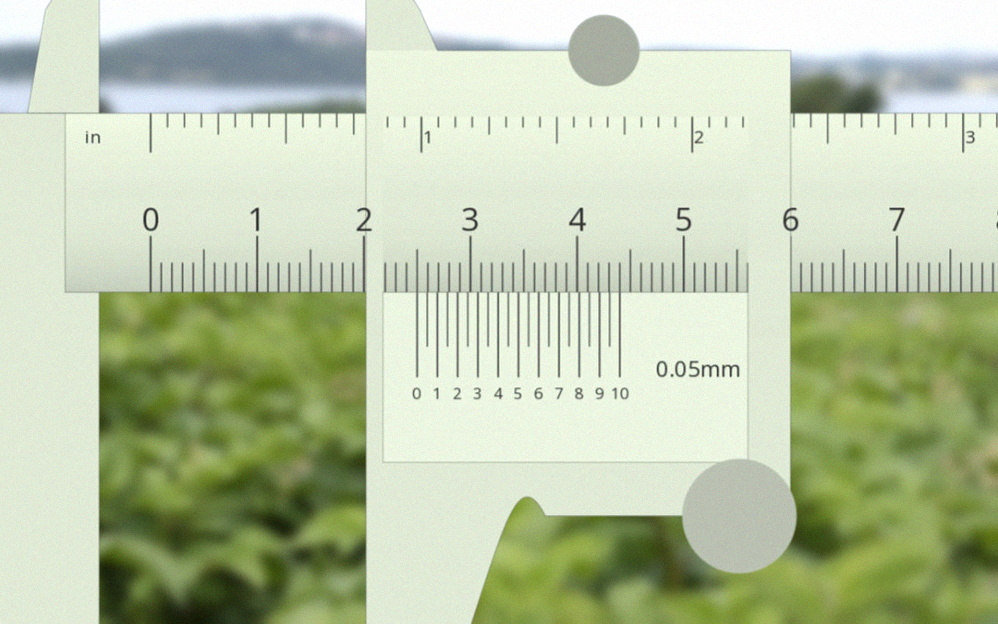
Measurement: 25.0 mm
